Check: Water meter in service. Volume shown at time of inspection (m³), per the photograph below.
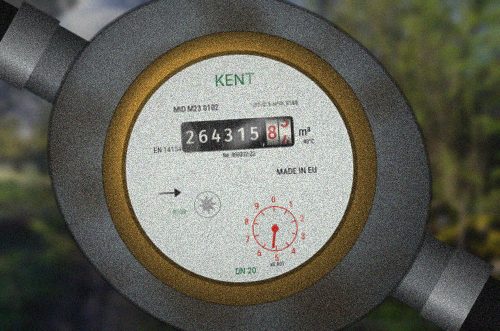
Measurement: 264315.835 m³
